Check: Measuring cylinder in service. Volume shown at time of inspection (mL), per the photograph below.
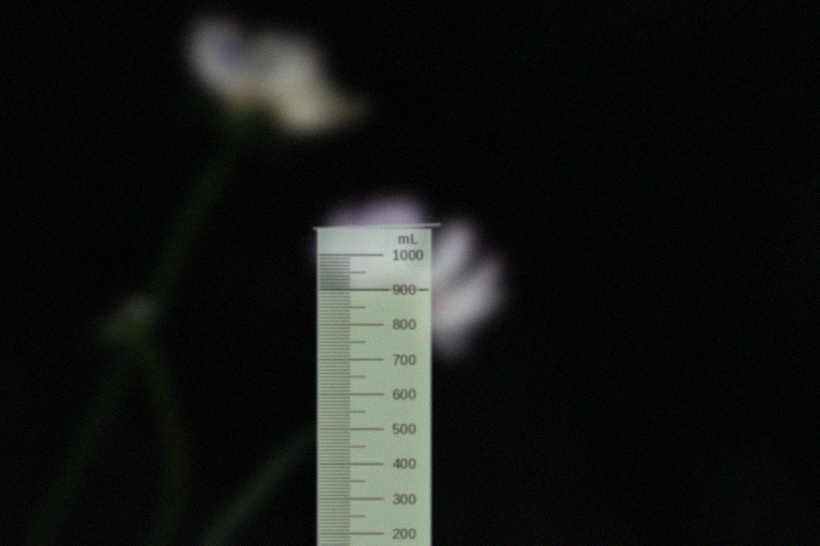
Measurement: 900 mL
